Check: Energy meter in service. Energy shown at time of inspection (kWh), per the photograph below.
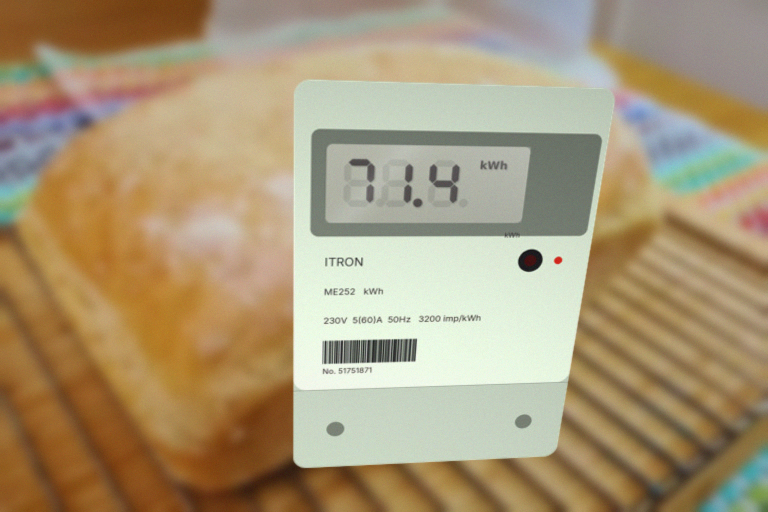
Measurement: 71.4 kWh
